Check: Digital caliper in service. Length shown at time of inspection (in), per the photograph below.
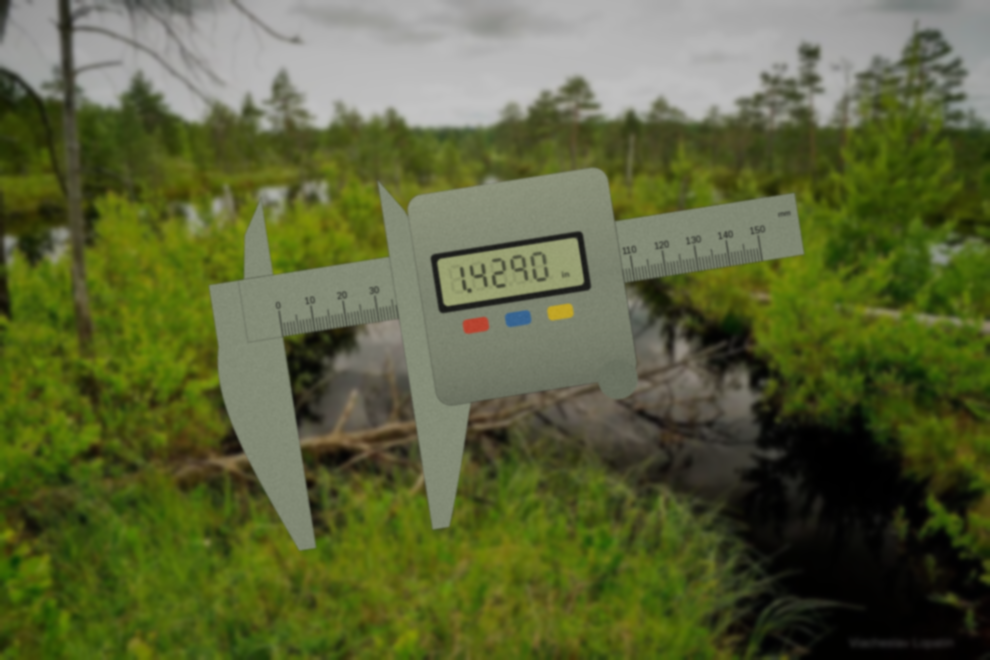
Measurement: 1.4290 in
